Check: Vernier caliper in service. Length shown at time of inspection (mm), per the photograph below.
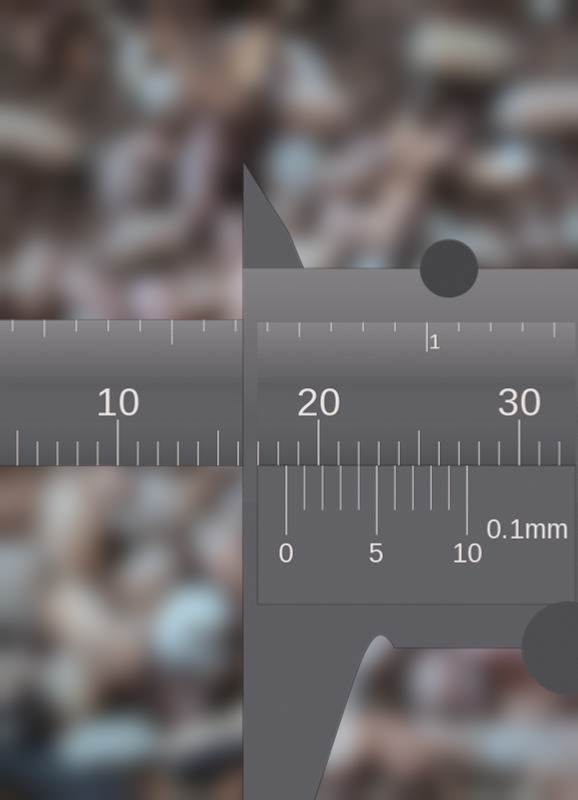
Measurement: 18.4 mm
